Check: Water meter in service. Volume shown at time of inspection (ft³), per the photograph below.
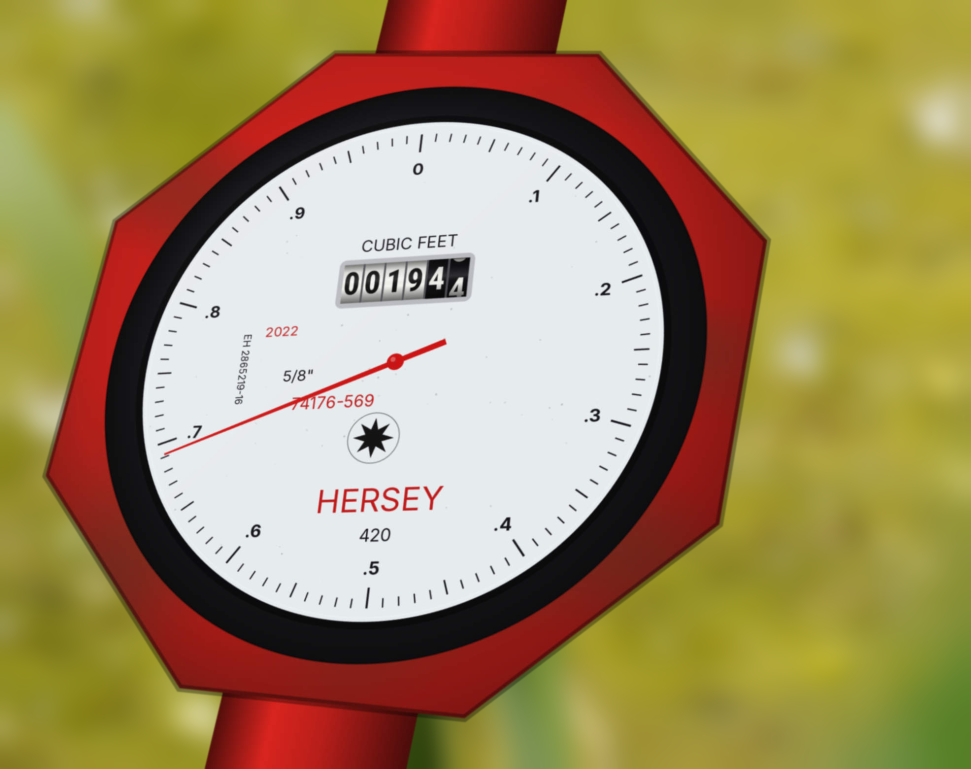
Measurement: 1943.69 ft³
